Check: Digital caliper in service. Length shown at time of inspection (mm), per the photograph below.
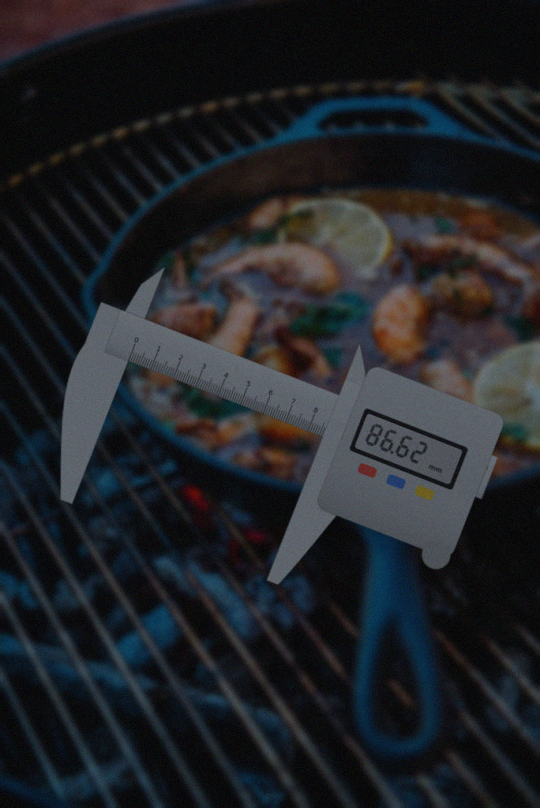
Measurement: 86.62 mm
